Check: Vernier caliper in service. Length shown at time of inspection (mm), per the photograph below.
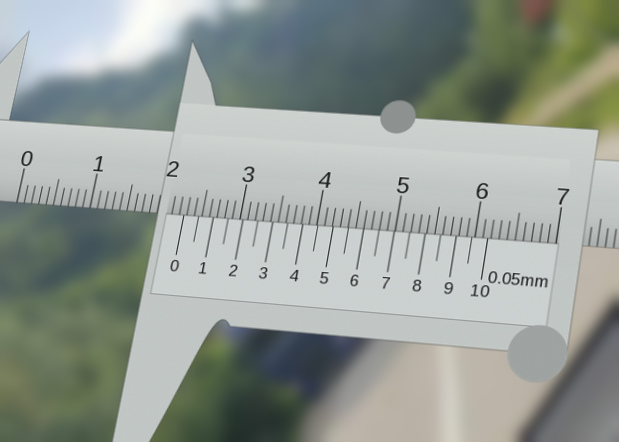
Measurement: 22.6 mm
